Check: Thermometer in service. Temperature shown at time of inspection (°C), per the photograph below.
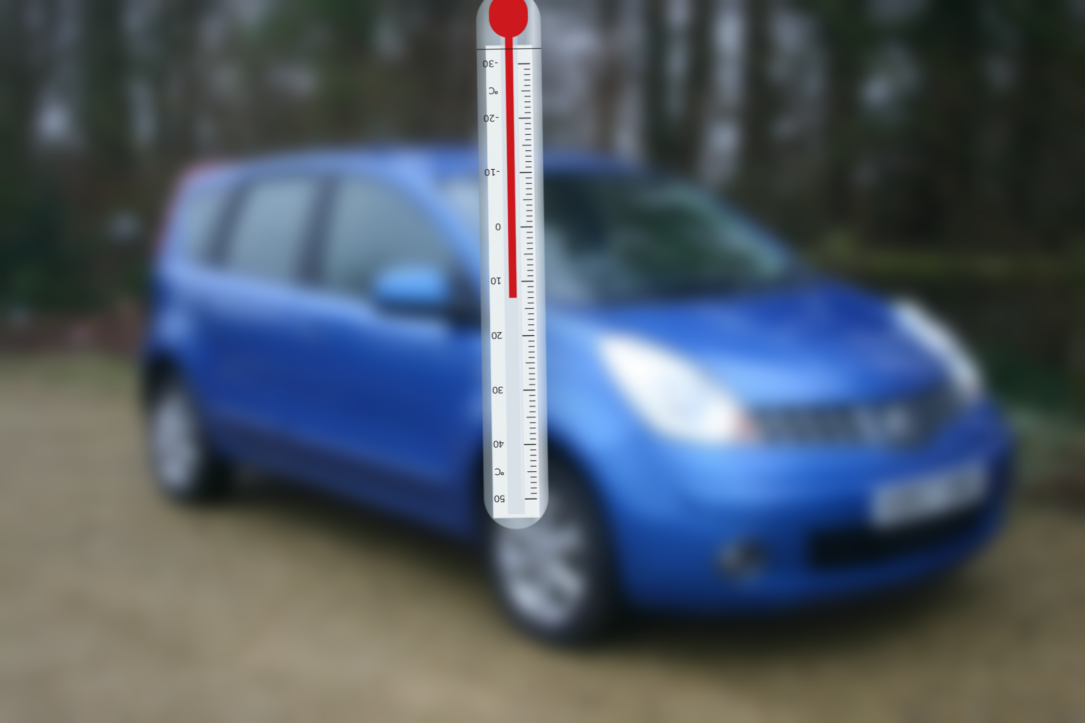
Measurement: 13 °C
